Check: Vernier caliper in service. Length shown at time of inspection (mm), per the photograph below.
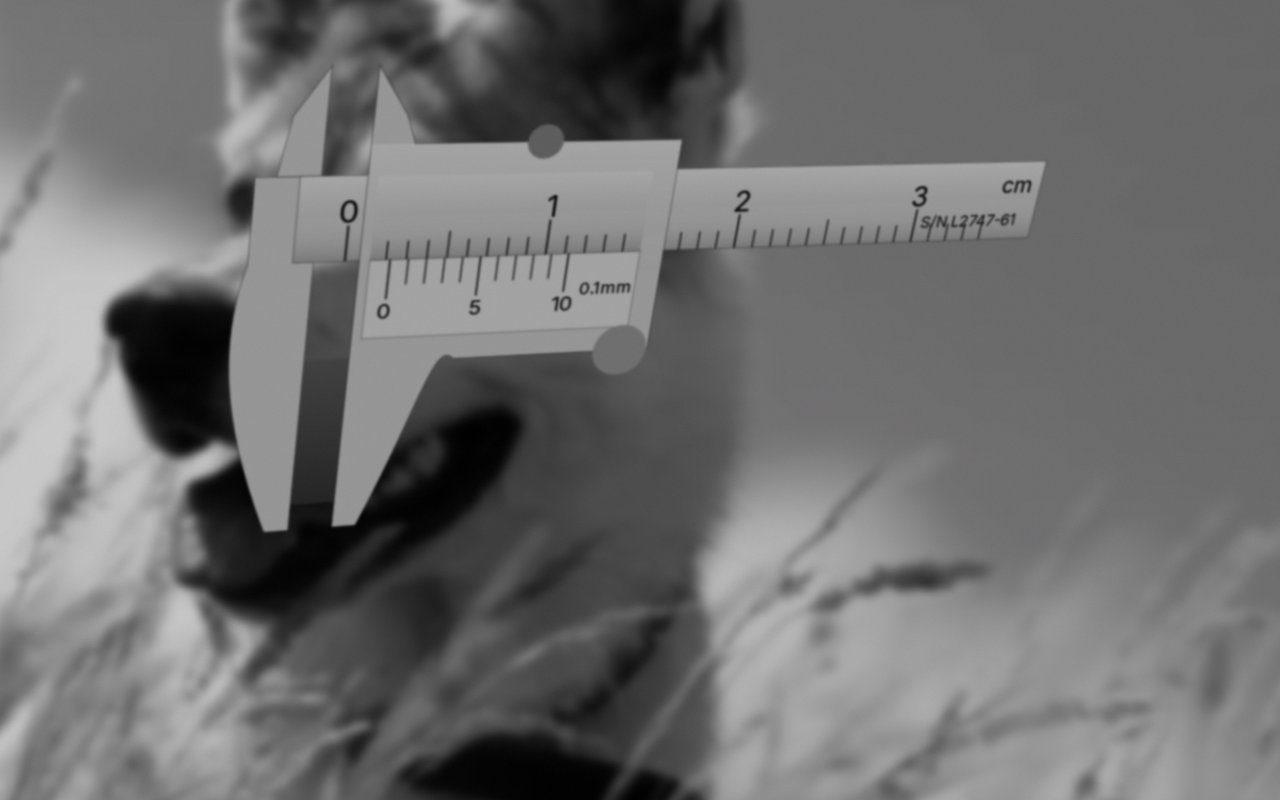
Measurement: 2.2 mm
